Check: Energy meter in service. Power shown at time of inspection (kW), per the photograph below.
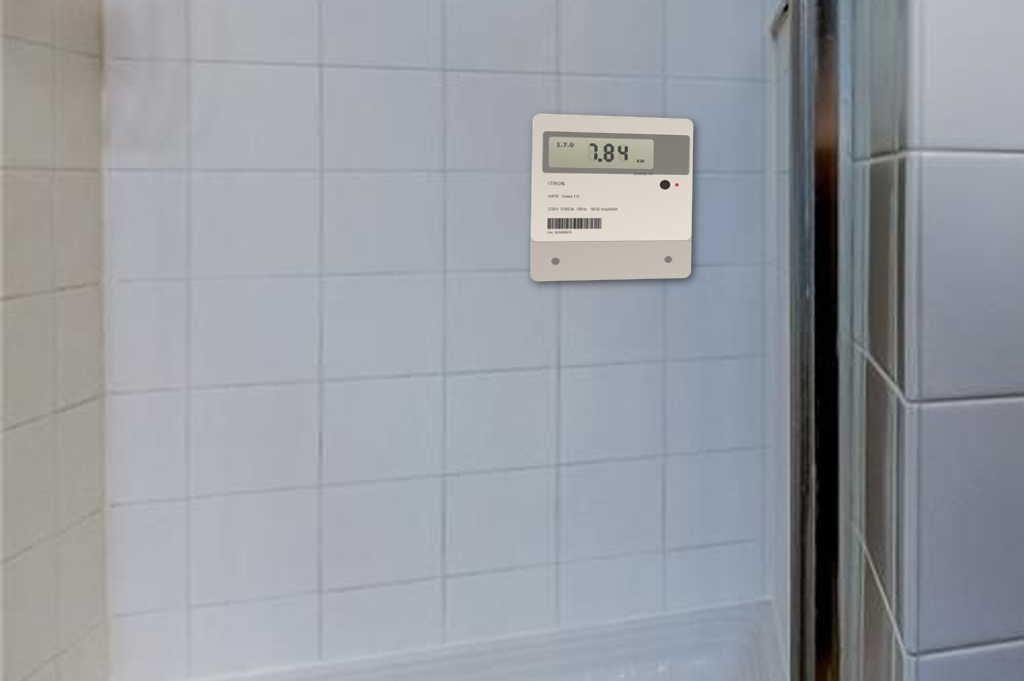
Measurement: 7.84 kW
